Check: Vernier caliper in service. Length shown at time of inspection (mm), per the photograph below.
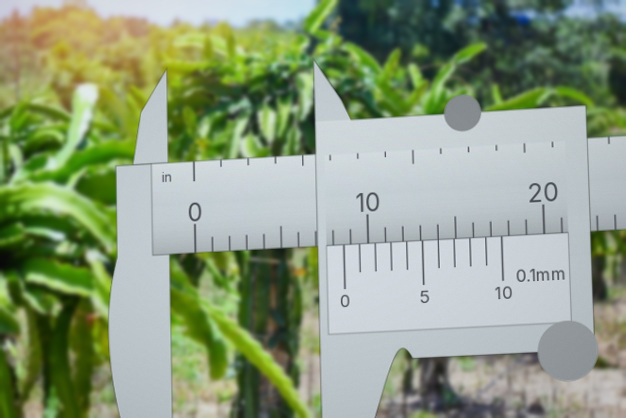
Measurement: 8.6 mm
